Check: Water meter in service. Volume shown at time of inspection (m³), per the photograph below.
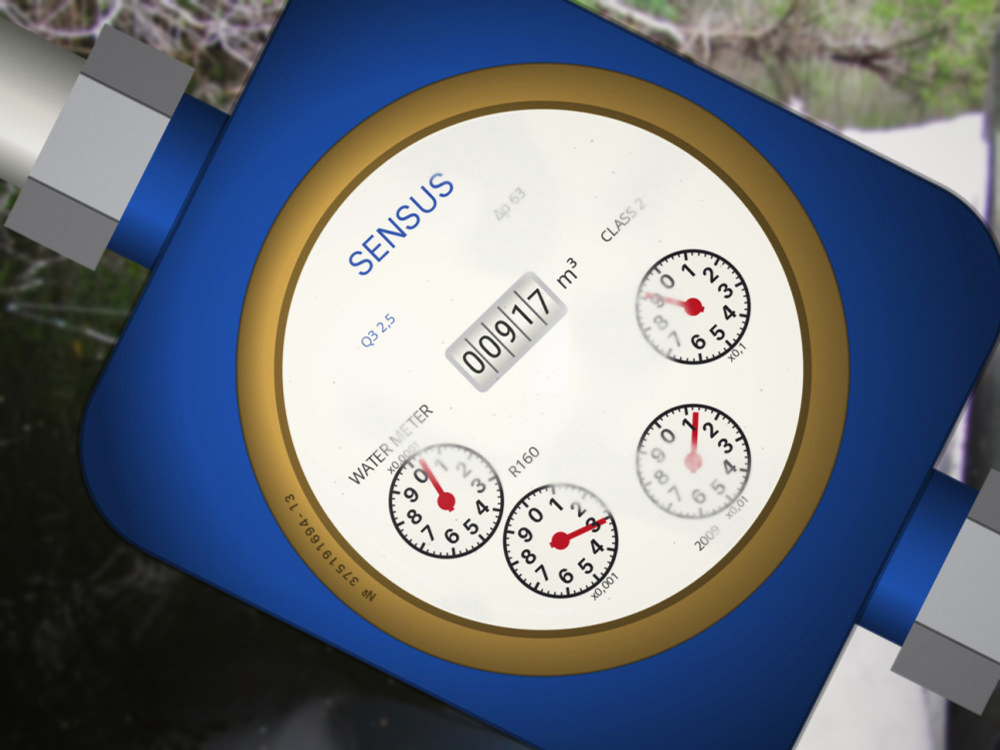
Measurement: 916.9130 m³
